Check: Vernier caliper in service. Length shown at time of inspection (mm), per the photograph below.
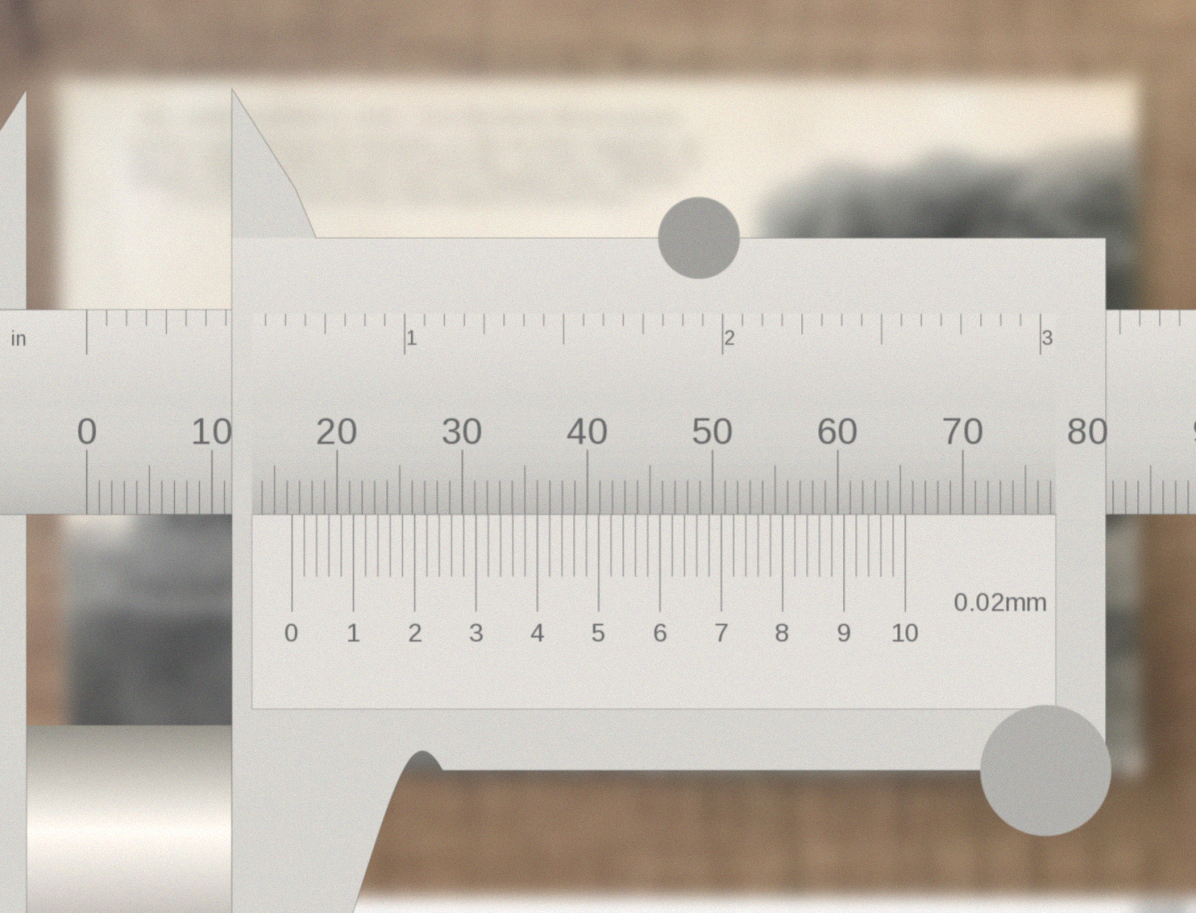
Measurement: 16.4 mm
